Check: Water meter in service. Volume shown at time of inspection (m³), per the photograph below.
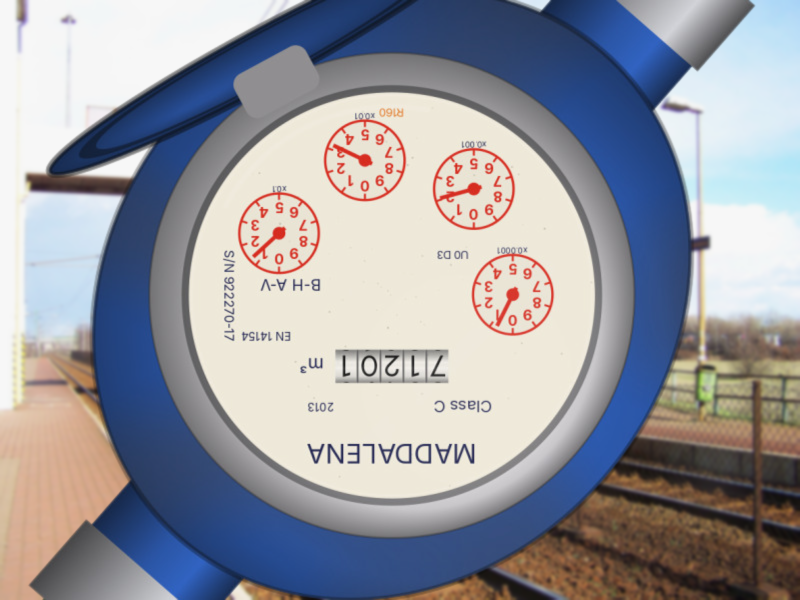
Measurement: 71201.1320 m³
